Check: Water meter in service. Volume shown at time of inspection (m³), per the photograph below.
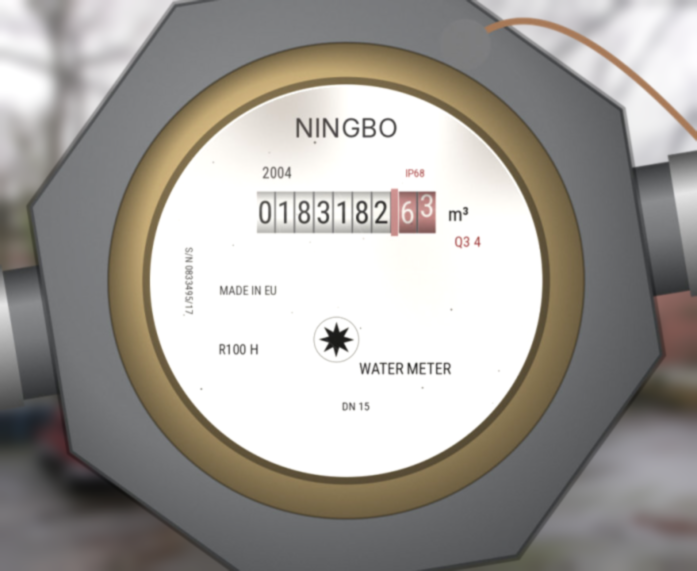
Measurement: 183182.63 m³
